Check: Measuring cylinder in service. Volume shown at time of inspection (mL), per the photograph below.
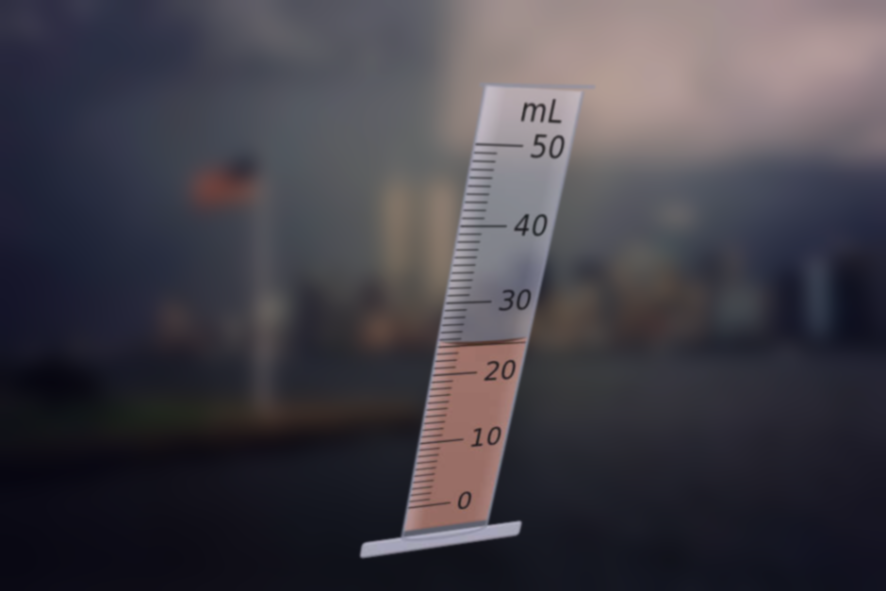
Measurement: 24 mL
